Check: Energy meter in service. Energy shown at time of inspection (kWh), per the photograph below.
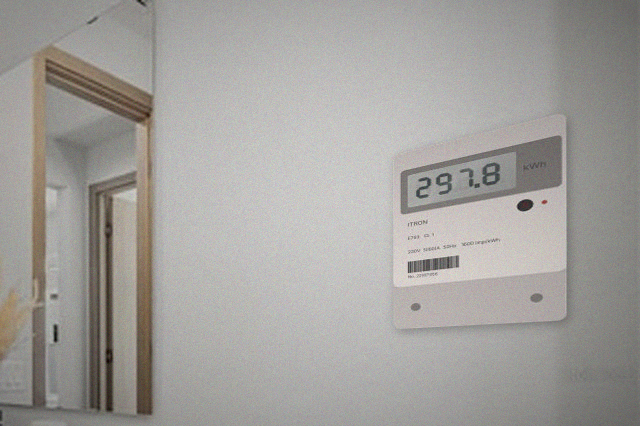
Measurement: 297.8 kWh
